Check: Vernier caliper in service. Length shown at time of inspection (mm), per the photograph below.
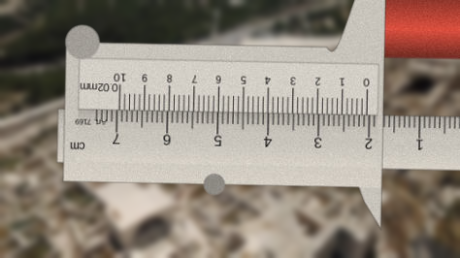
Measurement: 20.5 mm
